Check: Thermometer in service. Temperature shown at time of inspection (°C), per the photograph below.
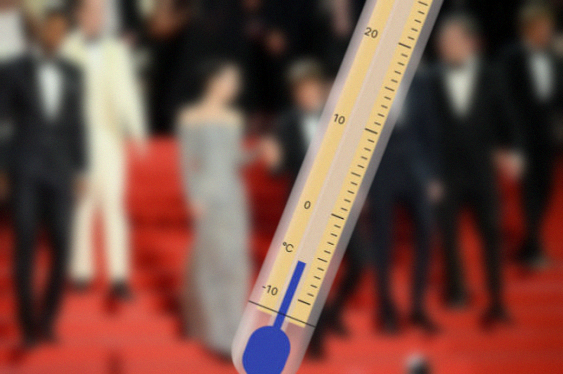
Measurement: -6 °C
